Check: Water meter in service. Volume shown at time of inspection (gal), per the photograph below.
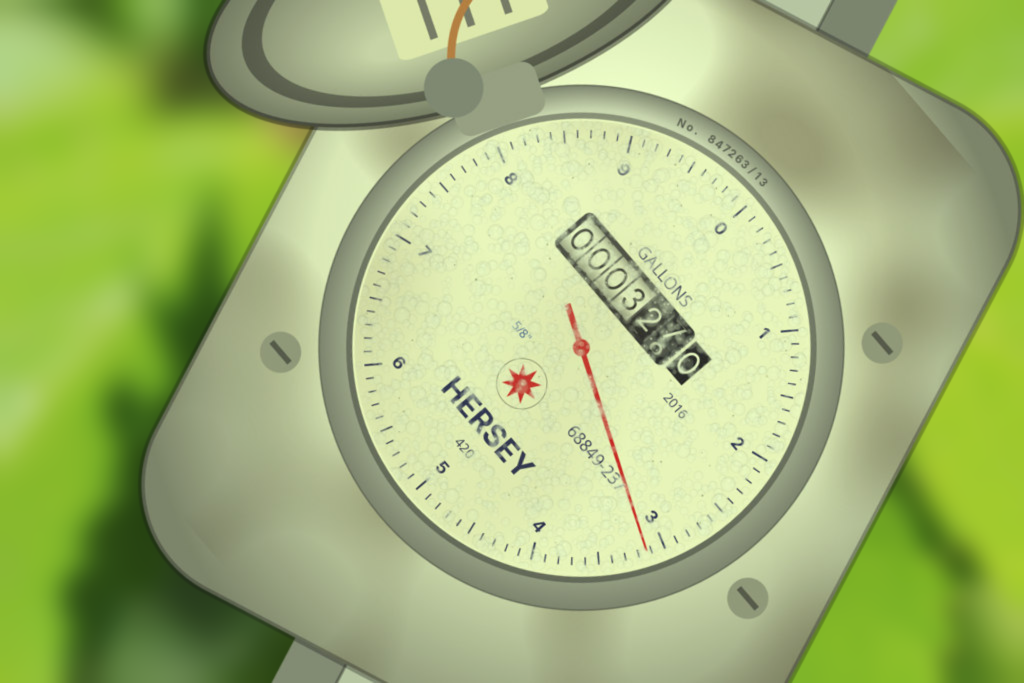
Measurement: 3273.1 gal
